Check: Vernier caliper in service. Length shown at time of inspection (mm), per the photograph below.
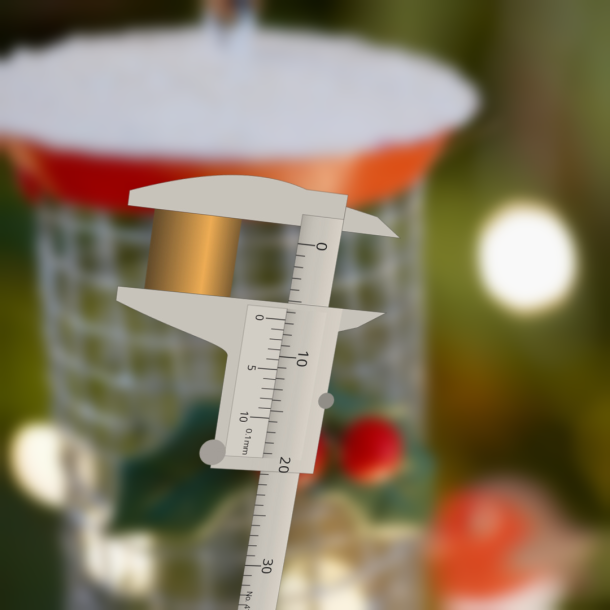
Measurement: 6.7 mm
